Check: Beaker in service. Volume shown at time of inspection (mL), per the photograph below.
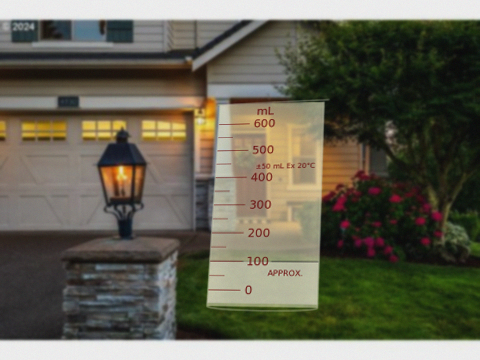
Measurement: 100 mL
